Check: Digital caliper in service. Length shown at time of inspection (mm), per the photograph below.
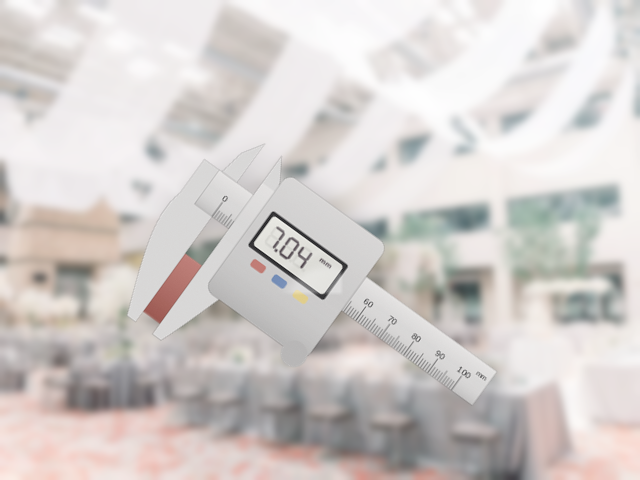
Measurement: 7.04 mm
